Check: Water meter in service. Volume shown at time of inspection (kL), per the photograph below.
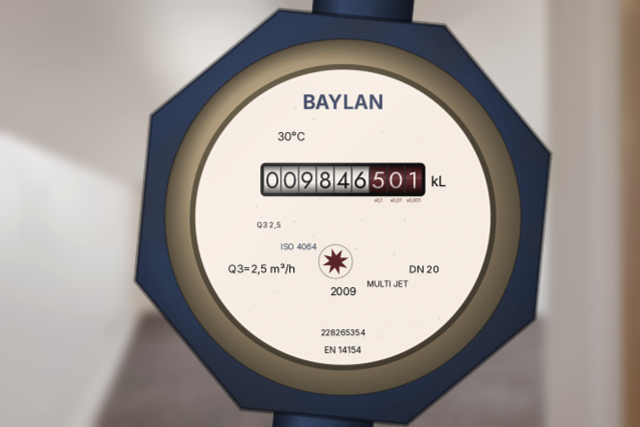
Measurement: 9846.501 kL
